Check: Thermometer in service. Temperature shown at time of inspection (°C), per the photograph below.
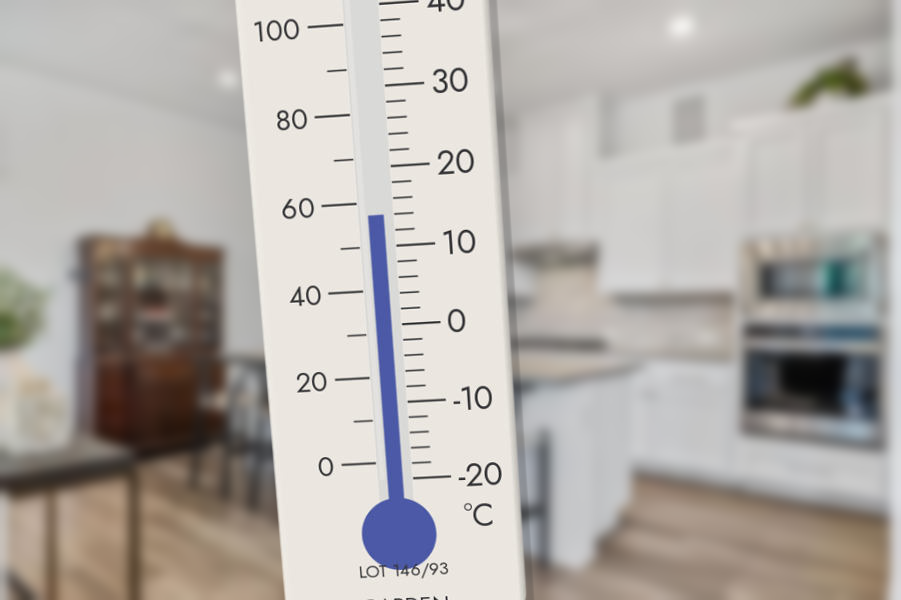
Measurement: 14 °C
